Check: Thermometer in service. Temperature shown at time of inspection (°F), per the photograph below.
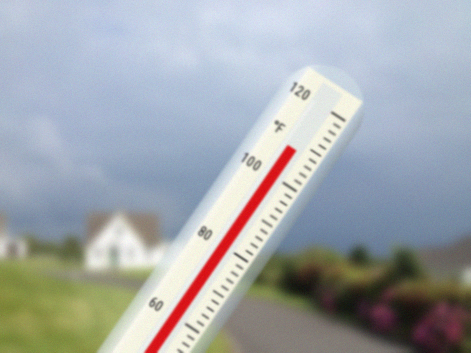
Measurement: 108 °F
